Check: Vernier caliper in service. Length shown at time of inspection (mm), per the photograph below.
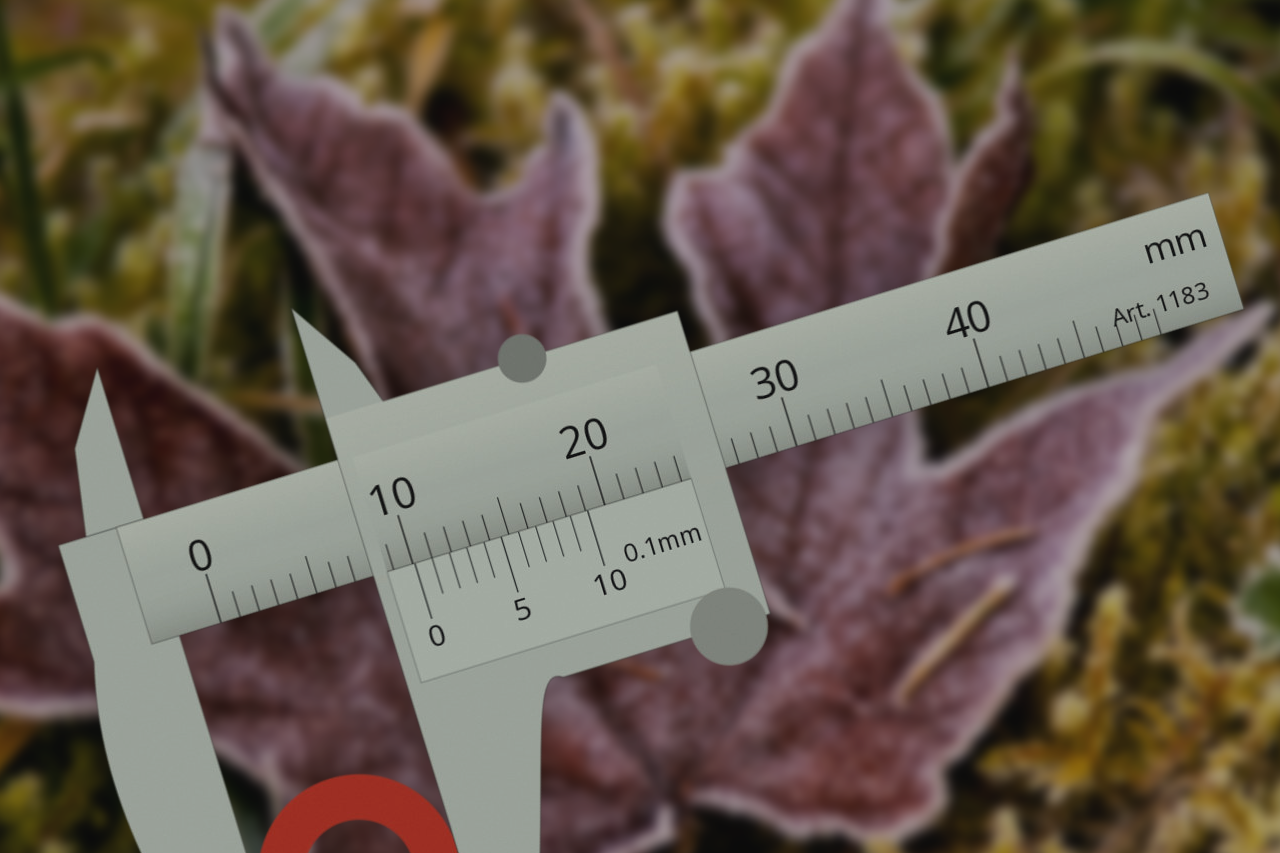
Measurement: 10.1 mm
